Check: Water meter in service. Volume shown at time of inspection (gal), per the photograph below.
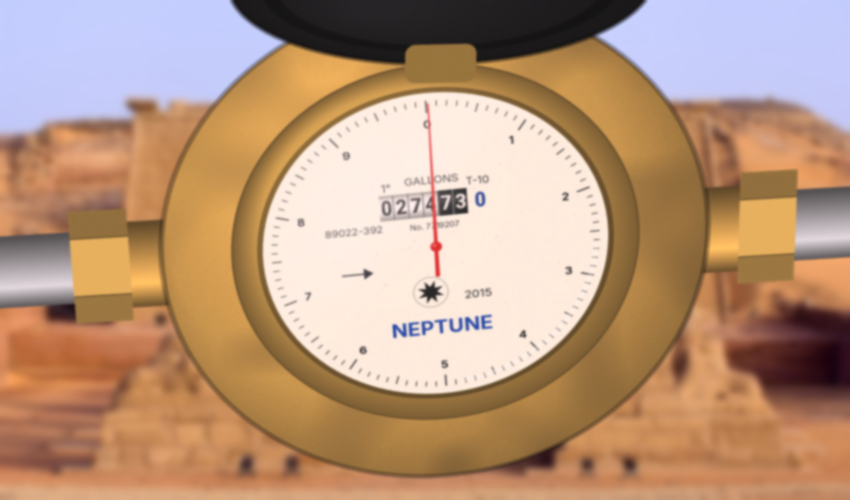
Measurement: 274730.0 gal
